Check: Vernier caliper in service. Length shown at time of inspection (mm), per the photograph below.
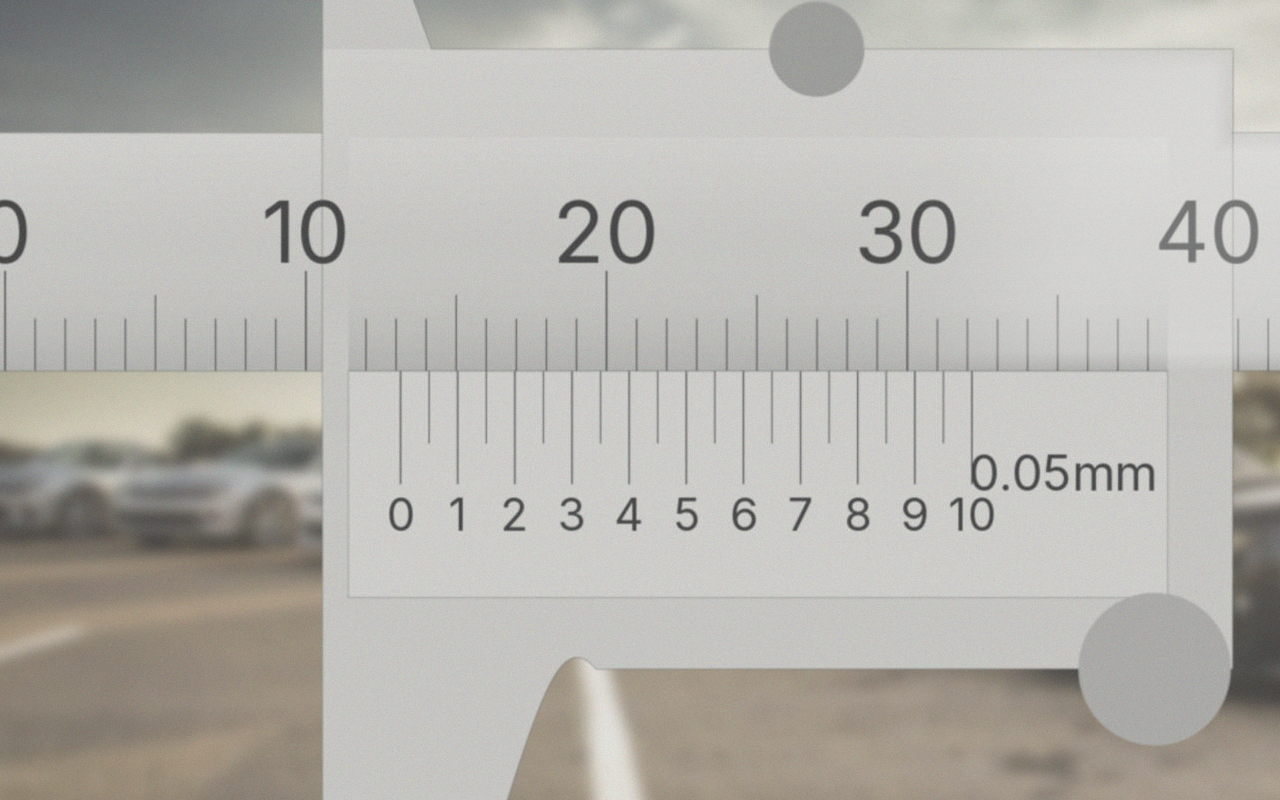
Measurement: 13.15 mm
